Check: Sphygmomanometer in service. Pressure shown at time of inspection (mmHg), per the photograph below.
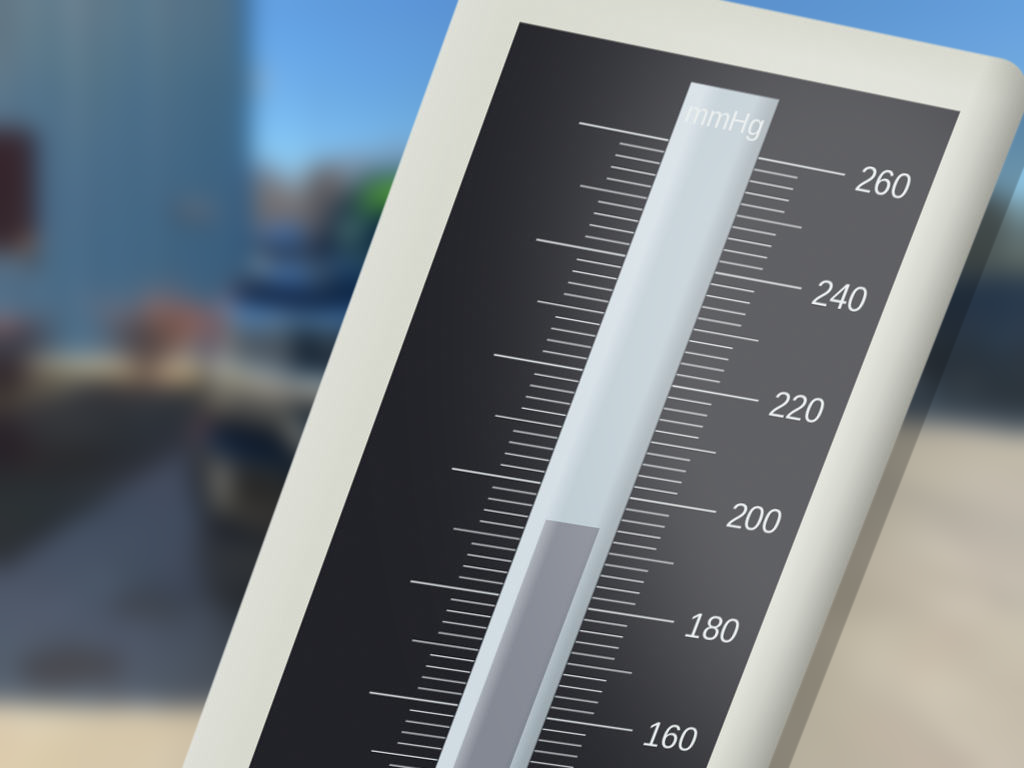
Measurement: 194 mmHg
